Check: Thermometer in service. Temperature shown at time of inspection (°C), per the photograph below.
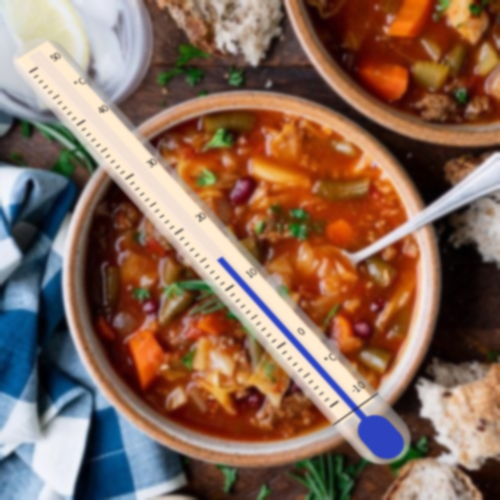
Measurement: 14 °C
